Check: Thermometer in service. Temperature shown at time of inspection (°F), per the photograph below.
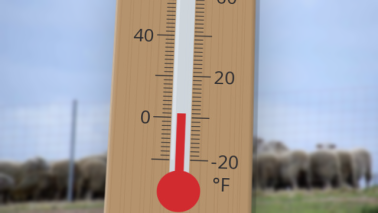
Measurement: 2 °F
